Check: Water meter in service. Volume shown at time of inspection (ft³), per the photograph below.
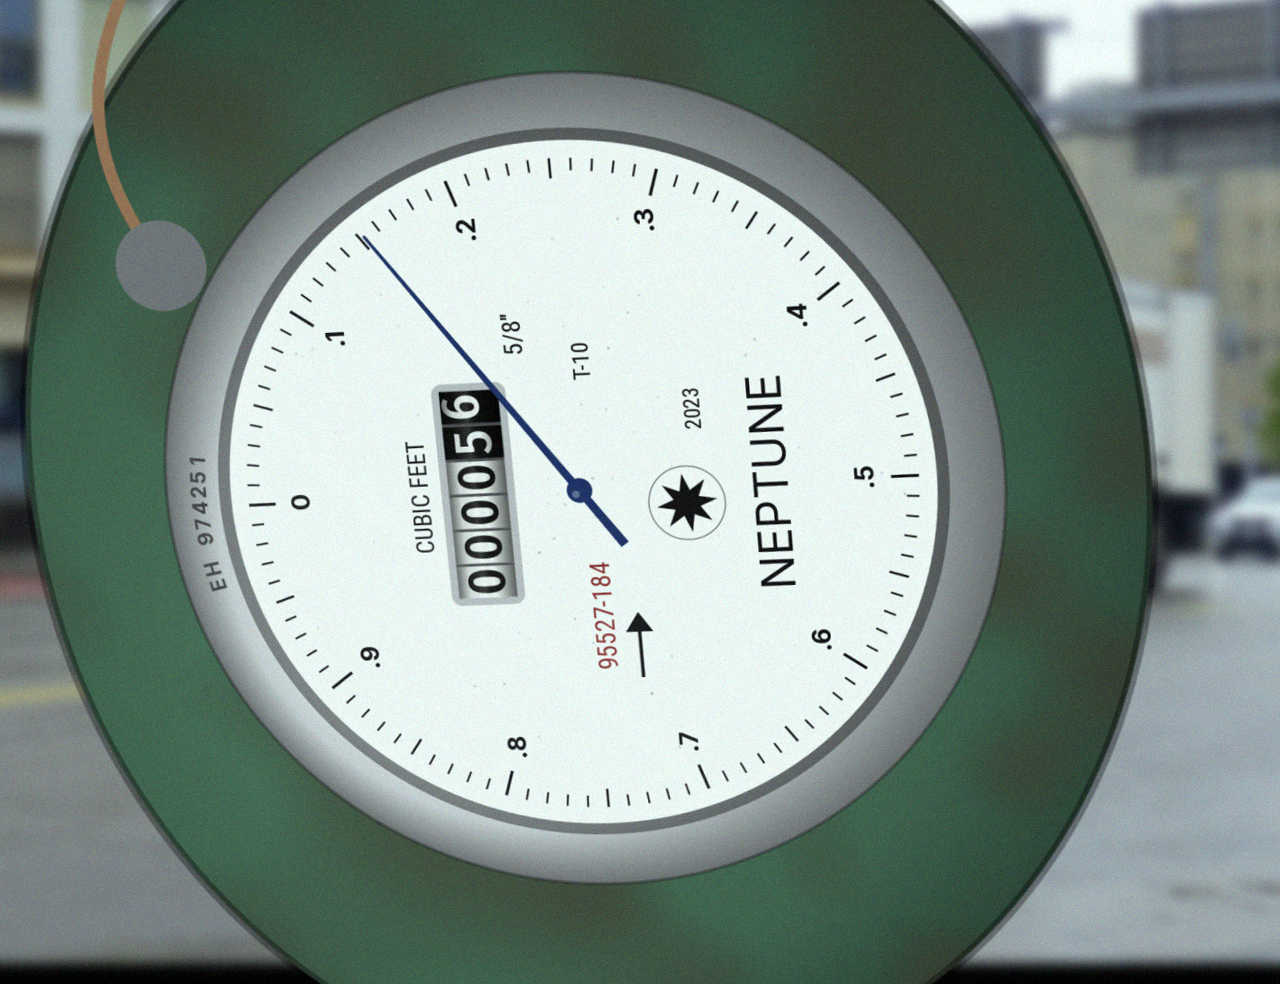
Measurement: 56.15 ft³
